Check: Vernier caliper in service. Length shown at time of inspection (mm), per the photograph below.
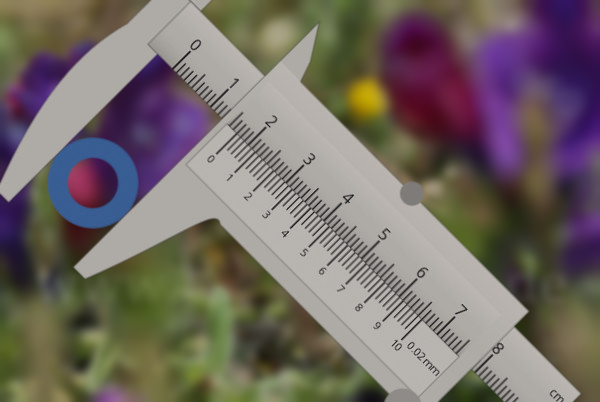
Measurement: 17.0 mm
